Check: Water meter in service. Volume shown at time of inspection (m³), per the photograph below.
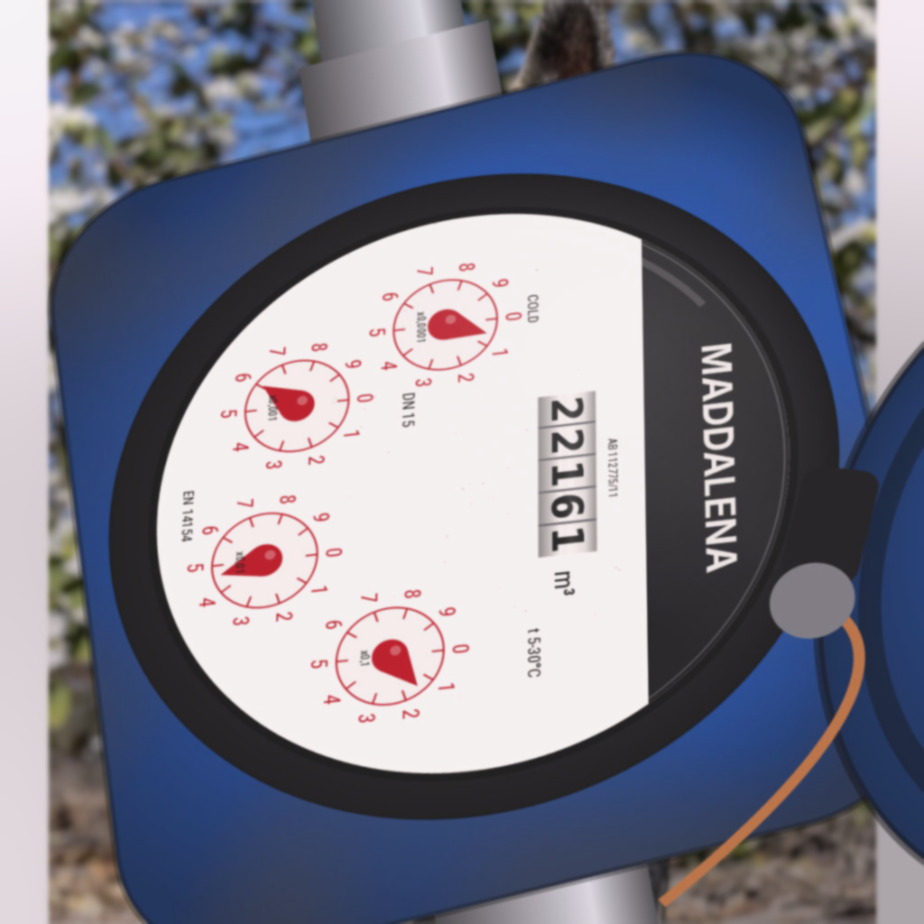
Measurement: 22161.1460 m³
